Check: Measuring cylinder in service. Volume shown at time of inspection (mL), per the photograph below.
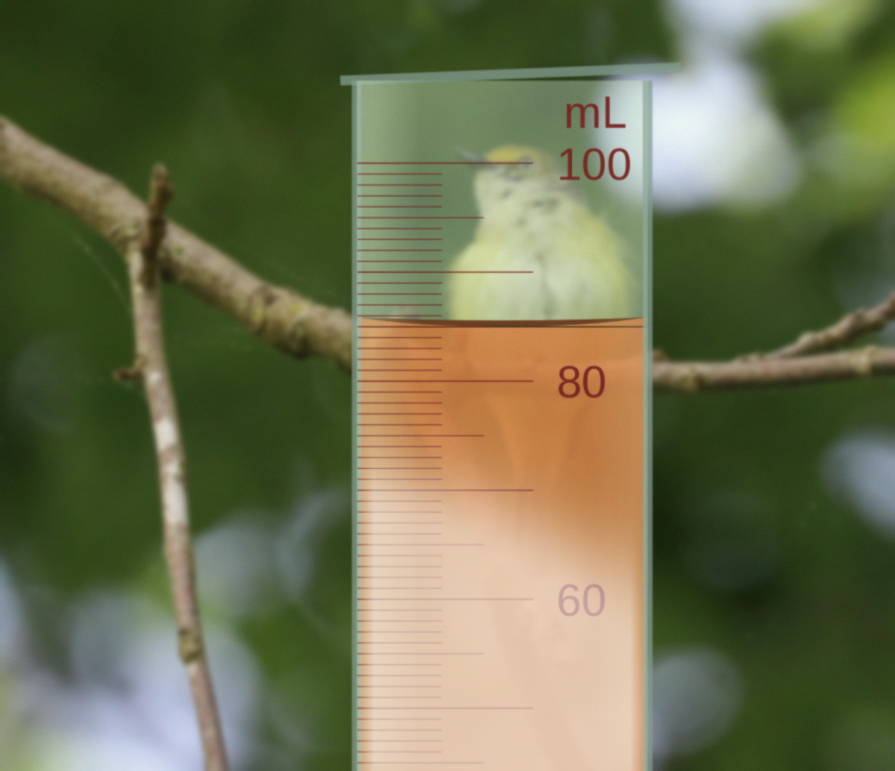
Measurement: 85 mL
